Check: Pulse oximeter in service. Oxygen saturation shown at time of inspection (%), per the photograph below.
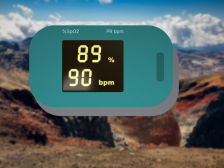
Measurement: 89 %
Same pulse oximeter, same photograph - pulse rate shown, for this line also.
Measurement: 90 bpm
